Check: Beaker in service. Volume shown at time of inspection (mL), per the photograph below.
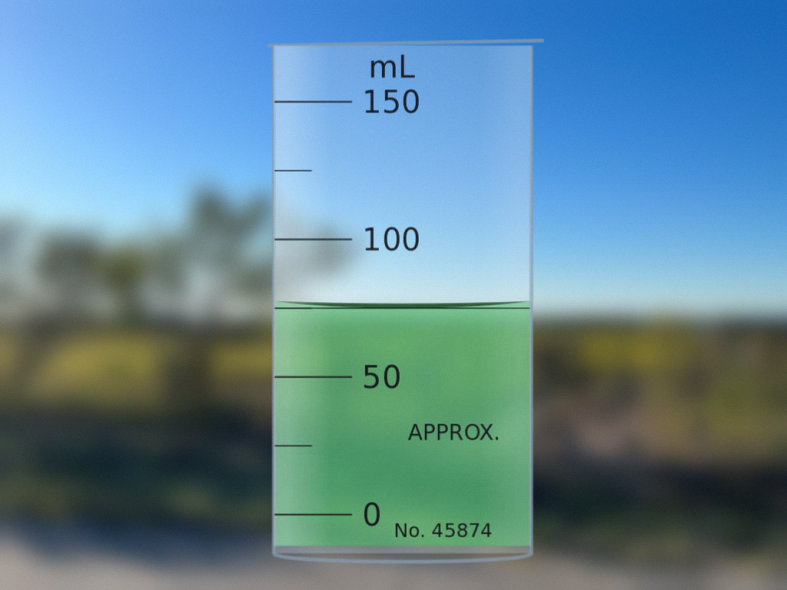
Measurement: 75 mL
